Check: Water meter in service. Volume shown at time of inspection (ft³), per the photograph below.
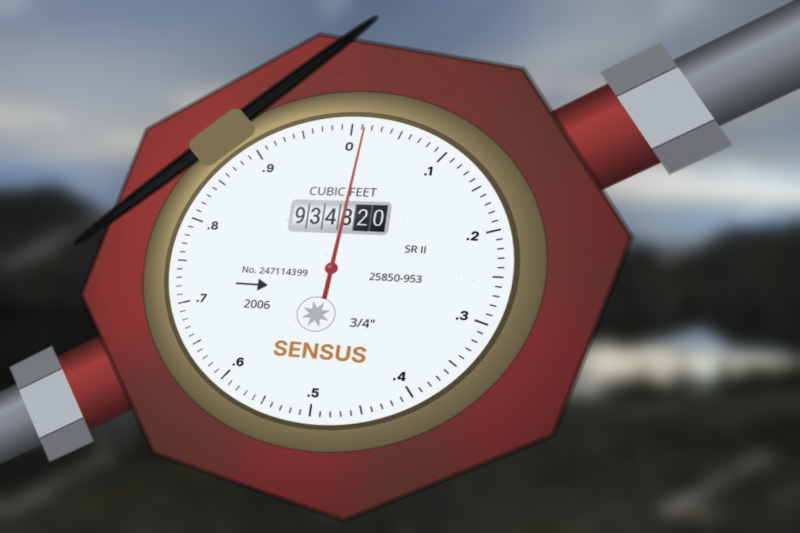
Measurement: 934820.01 ft³
